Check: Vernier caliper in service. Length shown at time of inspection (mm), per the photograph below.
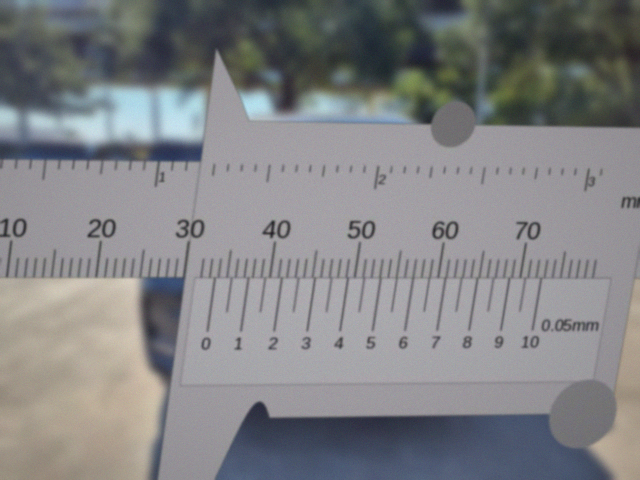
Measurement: 33.6 mm
